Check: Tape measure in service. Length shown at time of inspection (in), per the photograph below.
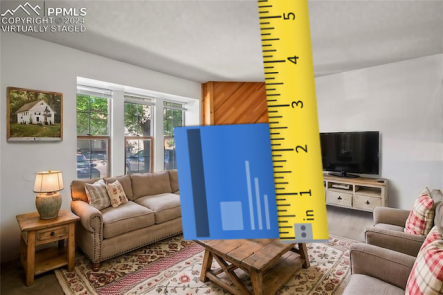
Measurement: 2.625 in
